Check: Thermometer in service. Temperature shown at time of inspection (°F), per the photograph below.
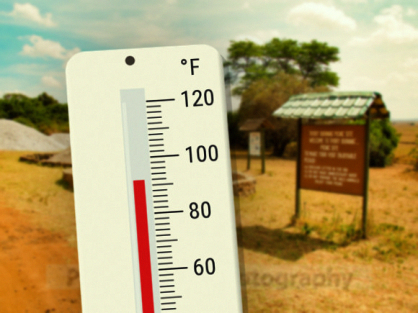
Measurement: 92 °F
